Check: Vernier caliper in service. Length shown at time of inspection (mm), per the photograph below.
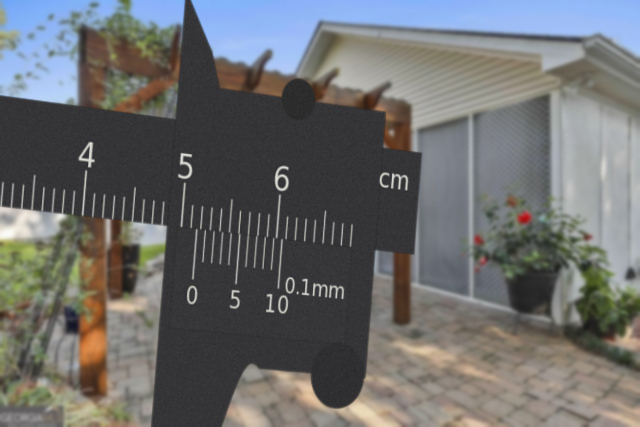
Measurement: 51.6 mm
